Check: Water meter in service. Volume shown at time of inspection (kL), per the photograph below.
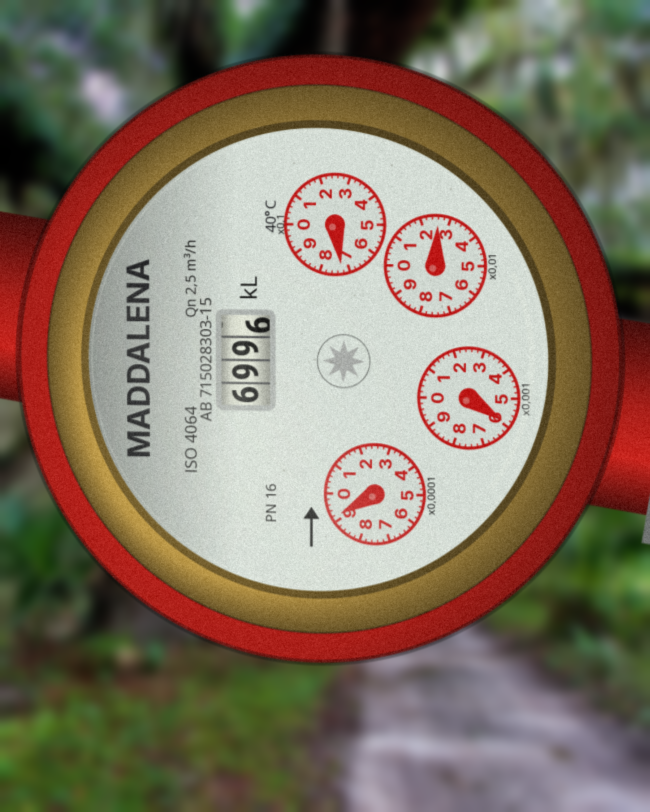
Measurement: 6995.7259 kL
